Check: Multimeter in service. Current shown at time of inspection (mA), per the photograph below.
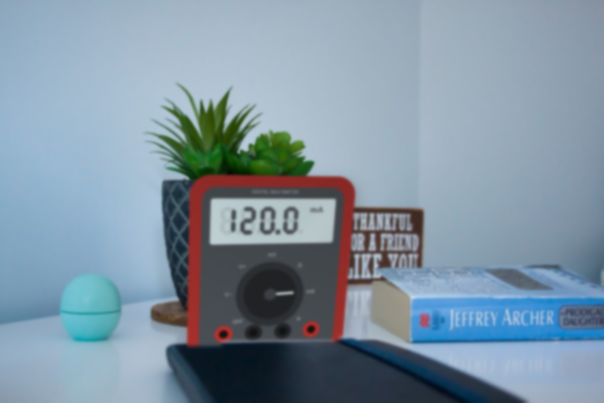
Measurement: 120.0 mA
